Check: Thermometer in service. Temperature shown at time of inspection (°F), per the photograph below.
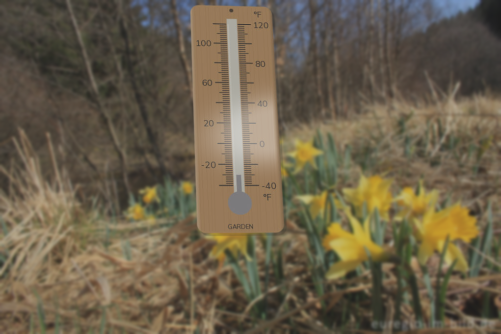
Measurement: -30 °F
